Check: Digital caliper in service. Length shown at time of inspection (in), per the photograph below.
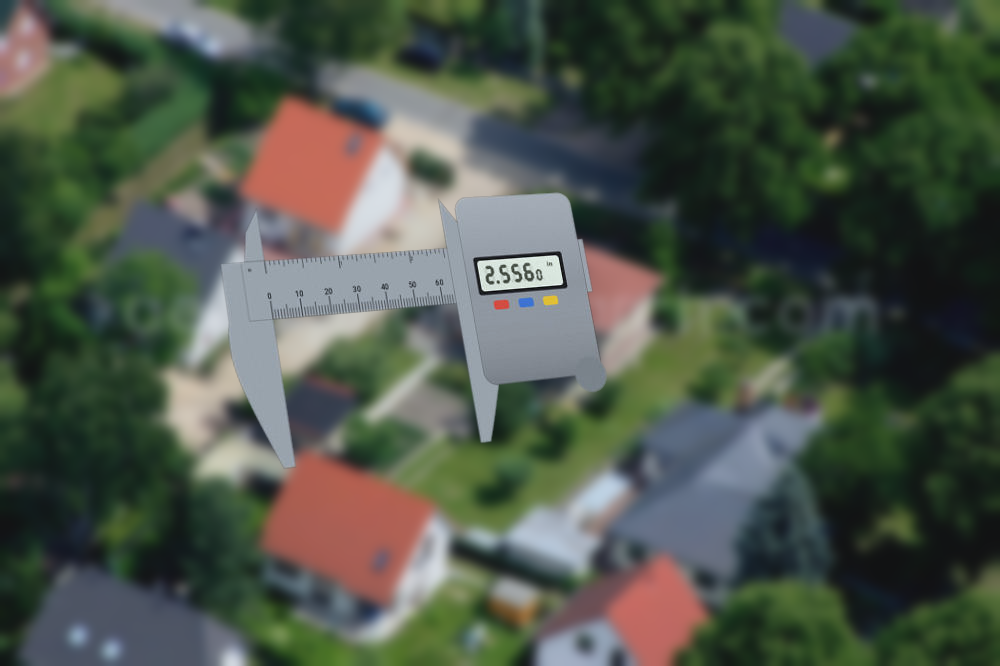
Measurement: 2.5560 in
